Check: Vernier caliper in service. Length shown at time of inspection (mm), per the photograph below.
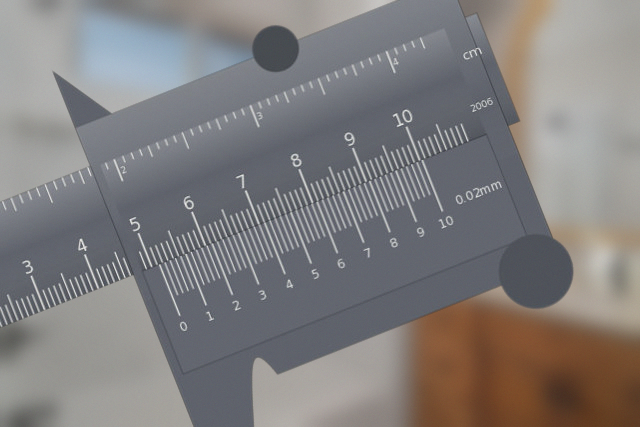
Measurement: 51.4 mm
